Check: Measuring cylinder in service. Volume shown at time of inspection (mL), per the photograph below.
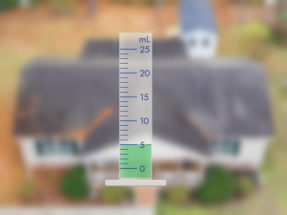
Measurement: 5 mL
